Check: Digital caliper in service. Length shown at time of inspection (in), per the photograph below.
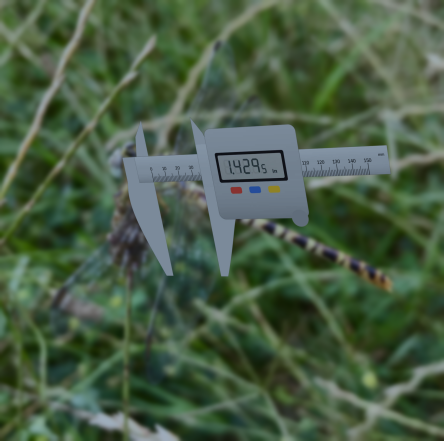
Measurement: 1.4295 in
